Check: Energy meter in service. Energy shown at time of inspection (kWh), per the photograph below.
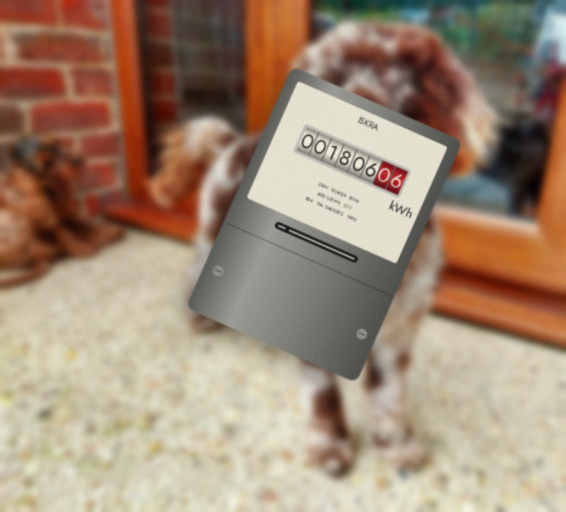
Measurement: 1806.06 kWh
